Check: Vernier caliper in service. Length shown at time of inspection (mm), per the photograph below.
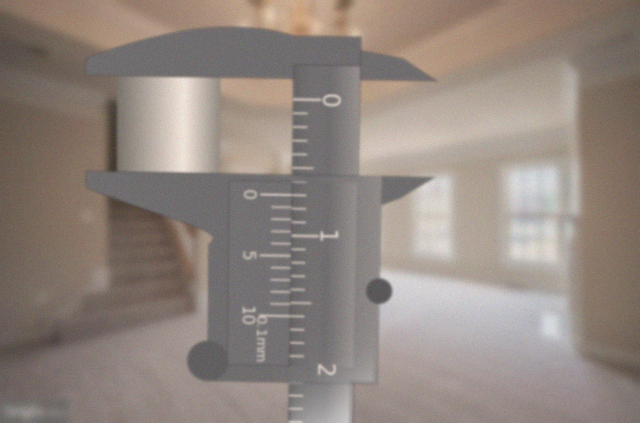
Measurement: 7.0 mm
